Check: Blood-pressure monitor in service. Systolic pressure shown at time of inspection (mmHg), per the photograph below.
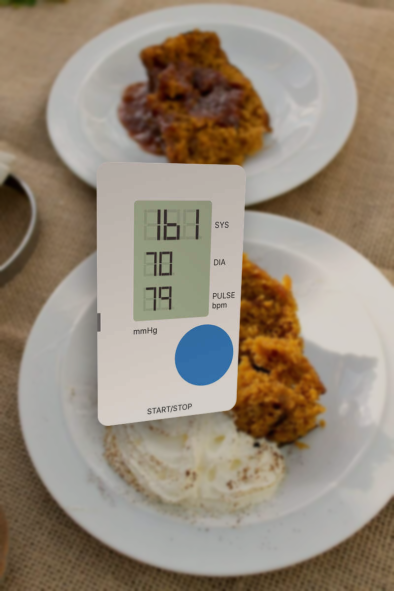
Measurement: 161 mmHg
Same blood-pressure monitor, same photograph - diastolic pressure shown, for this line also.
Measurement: 70 mmHg
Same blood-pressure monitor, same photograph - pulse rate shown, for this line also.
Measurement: 79 bpm
